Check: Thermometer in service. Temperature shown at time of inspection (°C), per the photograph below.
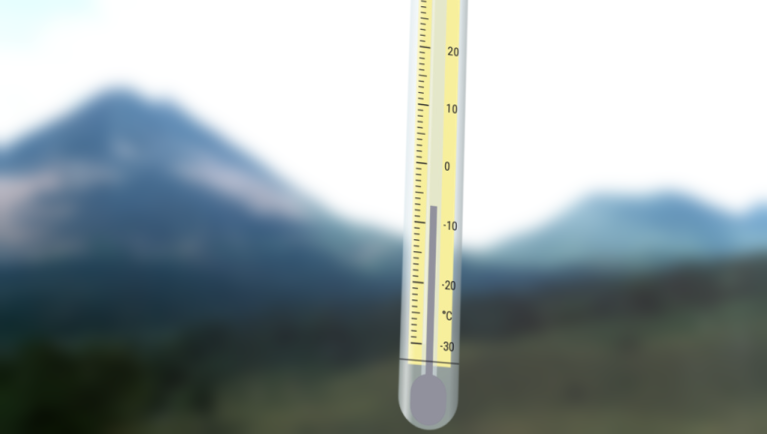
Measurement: -7 °C
